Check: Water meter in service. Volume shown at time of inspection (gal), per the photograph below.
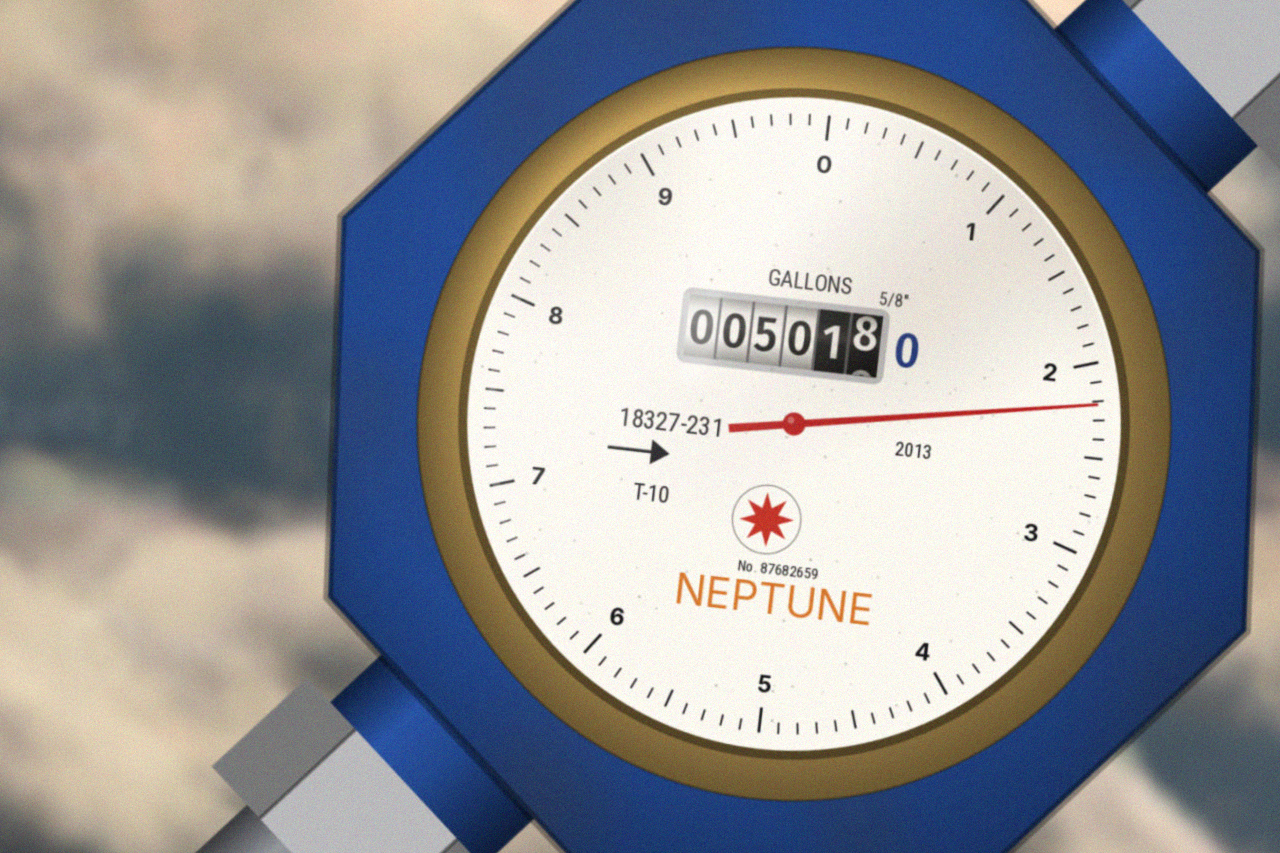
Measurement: 50182.2 gal
